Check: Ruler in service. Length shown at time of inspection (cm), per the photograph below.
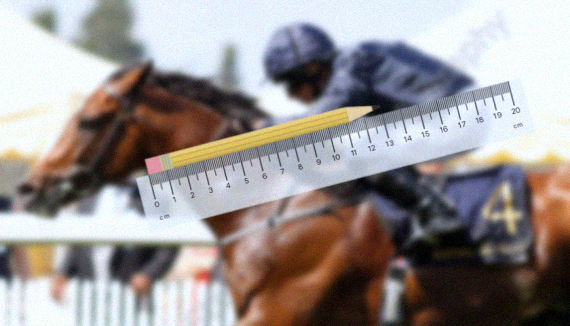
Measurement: 13 cm
